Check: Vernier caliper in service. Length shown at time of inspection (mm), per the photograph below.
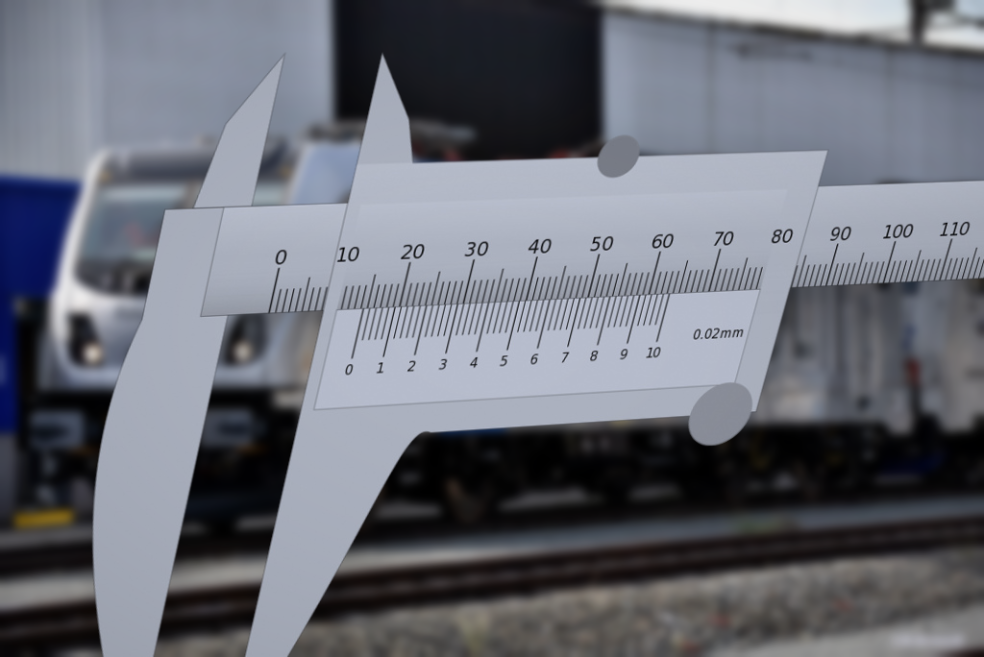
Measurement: 14.4 mm
